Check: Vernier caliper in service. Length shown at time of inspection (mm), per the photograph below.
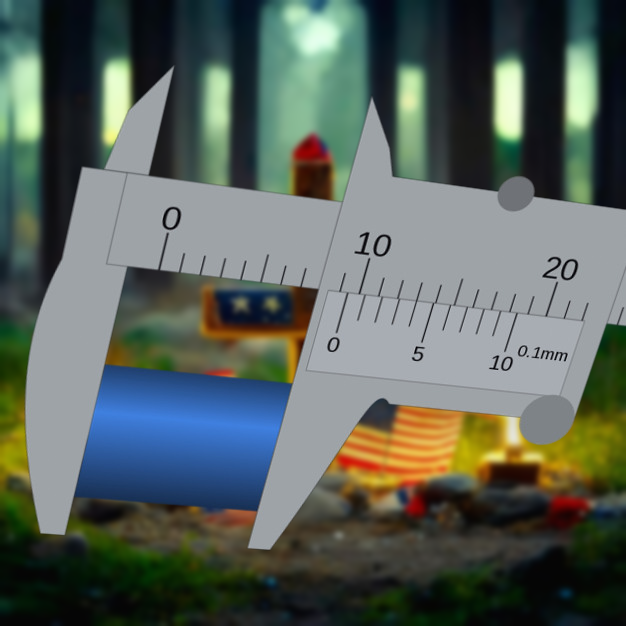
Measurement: 9.4 mm
